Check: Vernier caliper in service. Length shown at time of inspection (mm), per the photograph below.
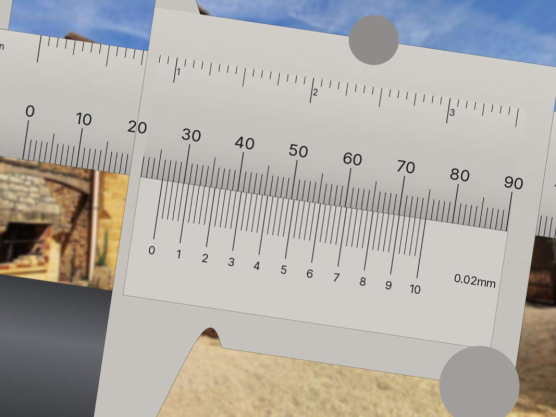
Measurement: 26.0 mm
